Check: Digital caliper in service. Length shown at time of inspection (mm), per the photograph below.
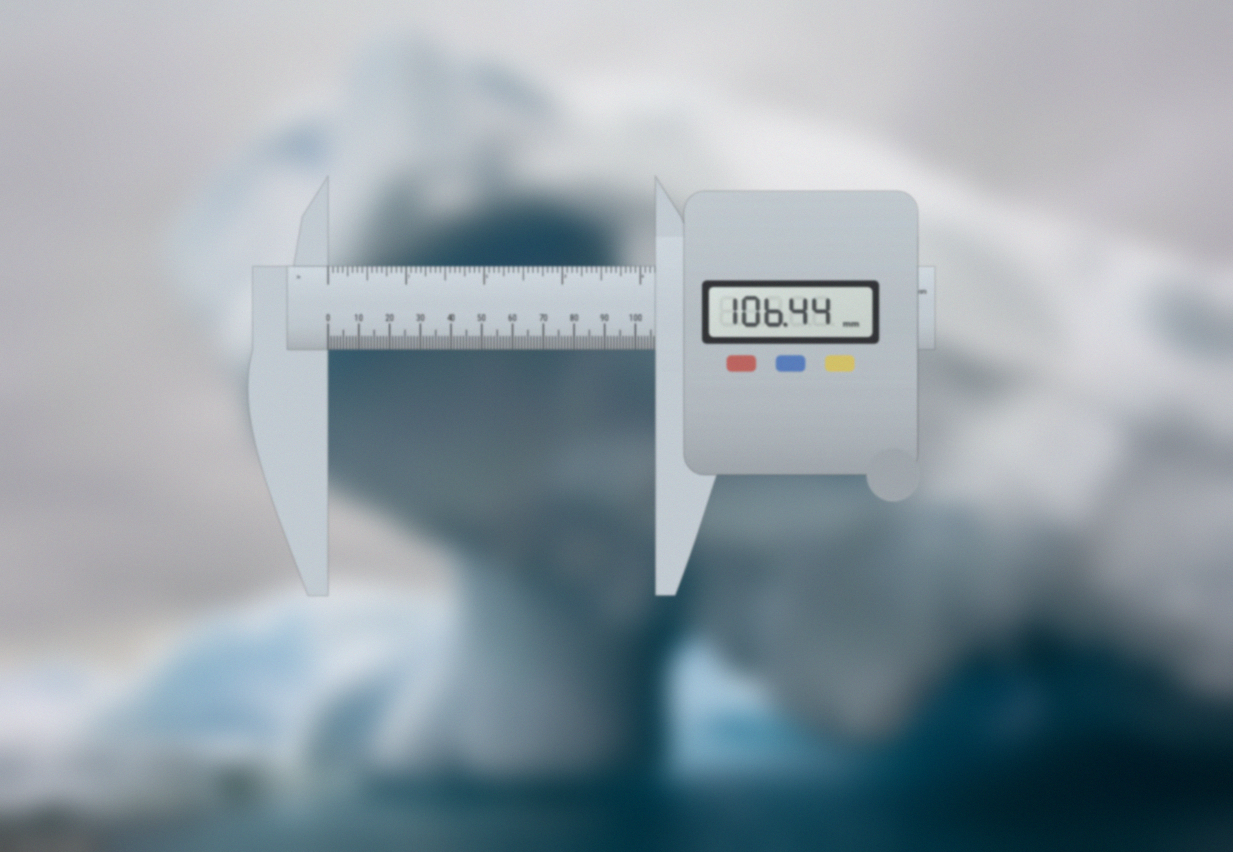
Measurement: 106.44 mm
